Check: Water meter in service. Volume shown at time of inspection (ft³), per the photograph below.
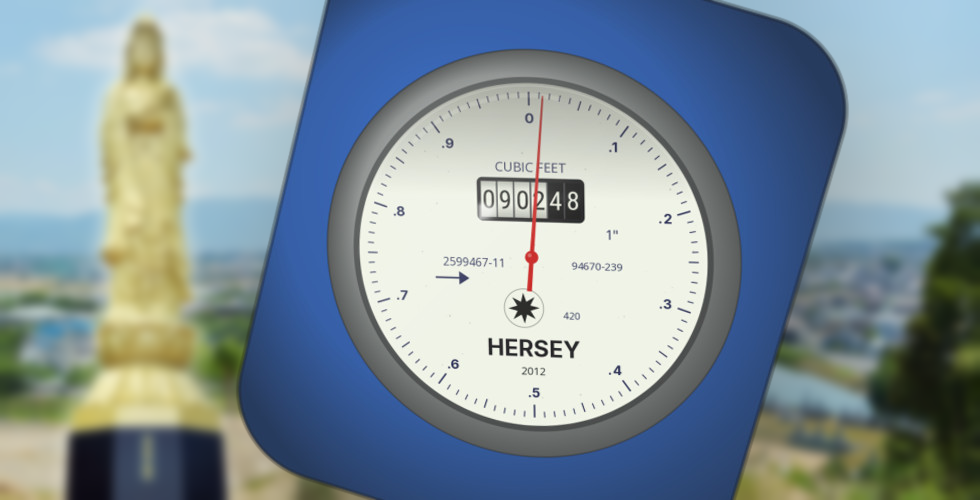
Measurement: 90248.01 ft³
